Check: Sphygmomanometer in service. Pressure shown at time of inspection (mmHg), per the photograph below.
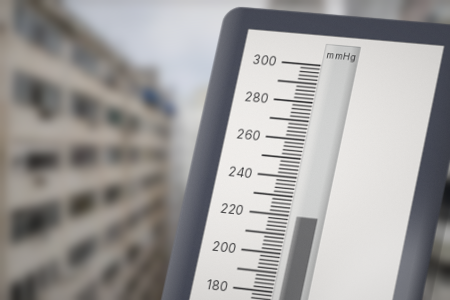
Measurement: 220 mmHg
